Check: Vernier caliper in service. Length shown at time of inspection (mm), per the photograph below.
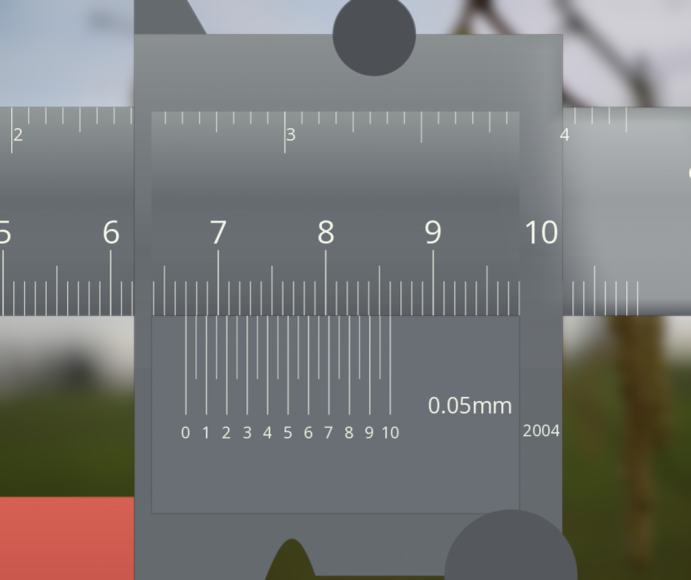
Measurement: 67.0 mm
